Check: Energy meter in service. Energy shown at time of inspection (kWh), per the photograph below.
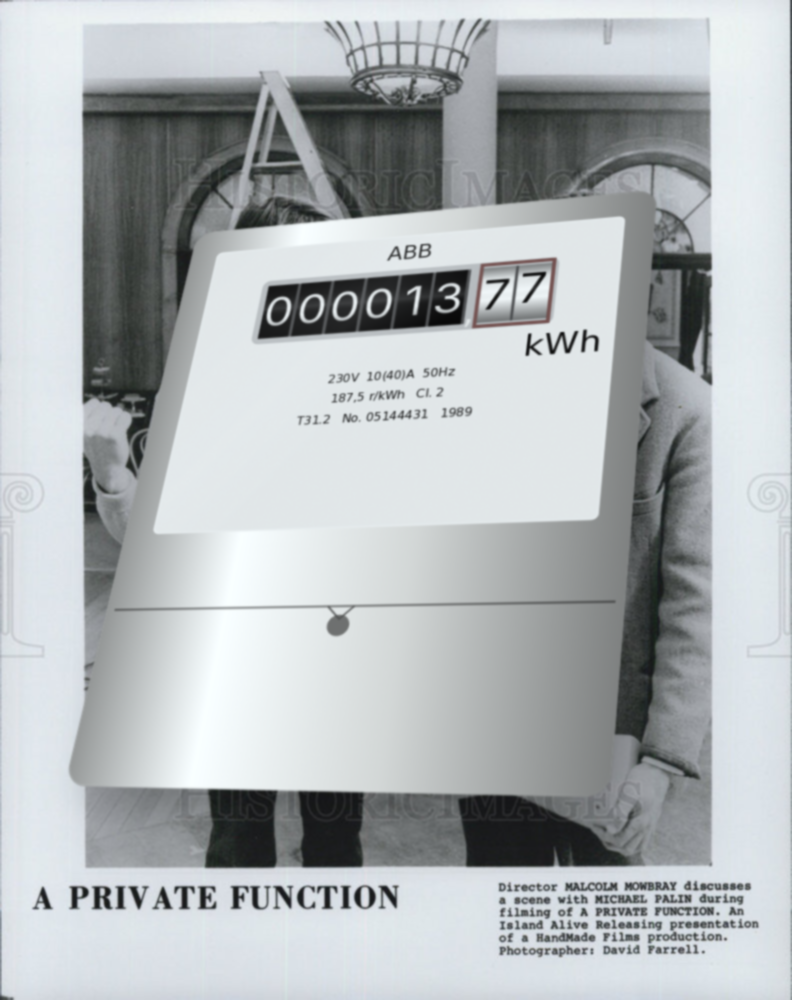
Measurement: 13.77 kWh
